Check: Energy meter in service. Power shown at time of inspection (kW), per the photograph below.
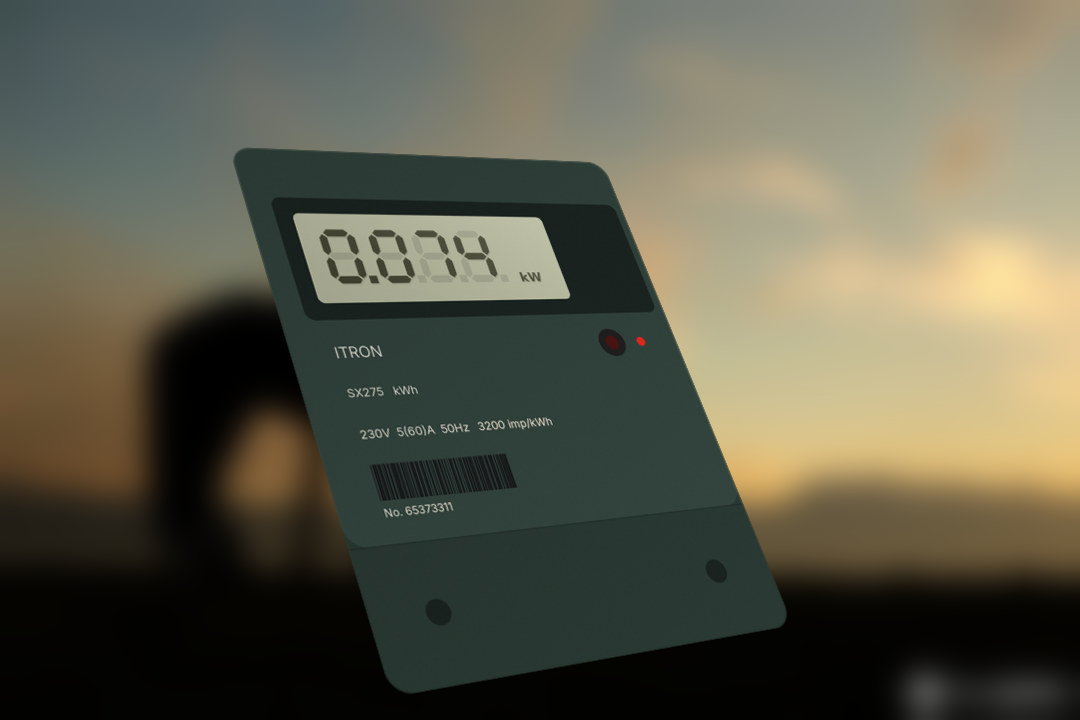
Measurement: 0.074 kW
